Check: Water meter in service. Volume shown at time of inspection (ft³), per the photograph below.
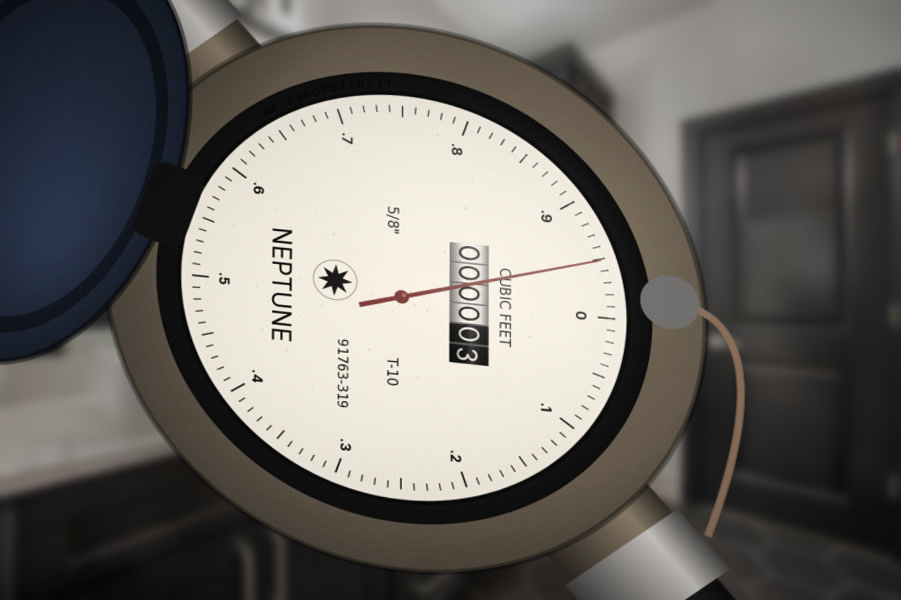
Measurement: 2.95 ft³
